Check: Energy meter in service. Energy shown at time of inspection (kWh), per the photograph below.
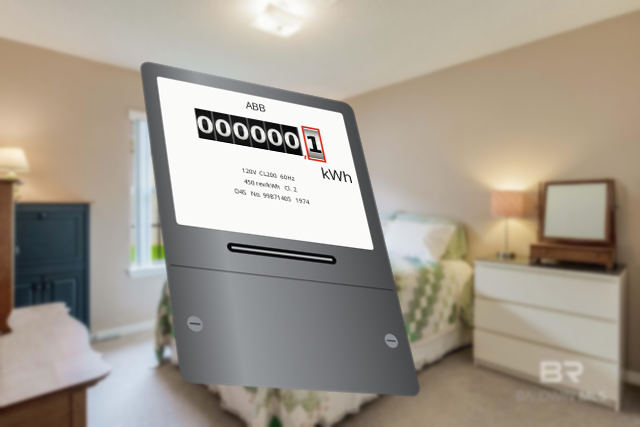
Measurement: 0.1 kWh
